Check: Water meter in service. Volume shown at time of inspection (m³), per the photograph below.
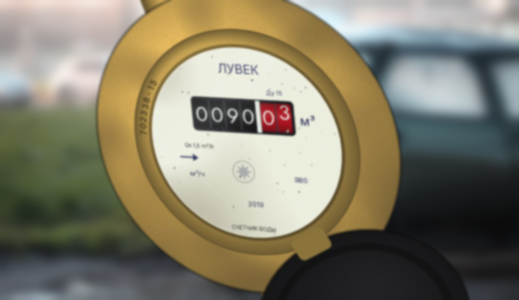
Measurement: 90.03 m³
